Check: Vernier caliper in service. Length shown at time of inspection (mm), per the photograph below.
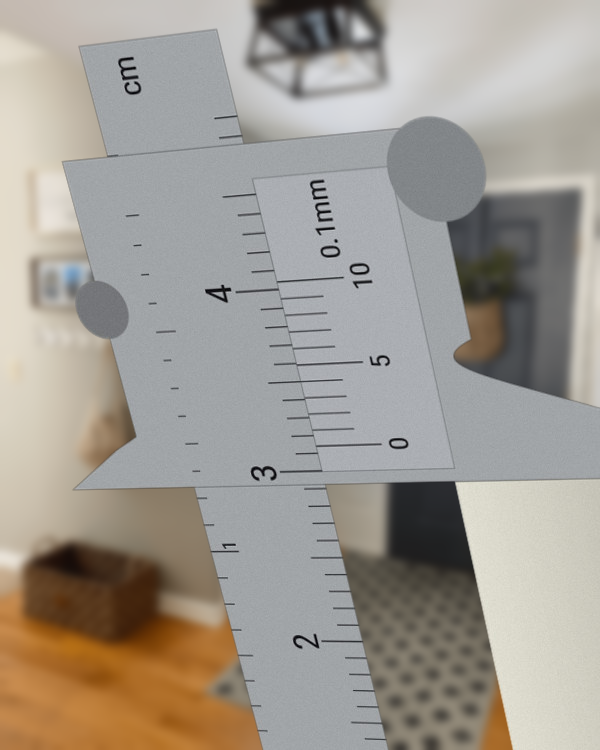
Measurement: 31.4 mm
